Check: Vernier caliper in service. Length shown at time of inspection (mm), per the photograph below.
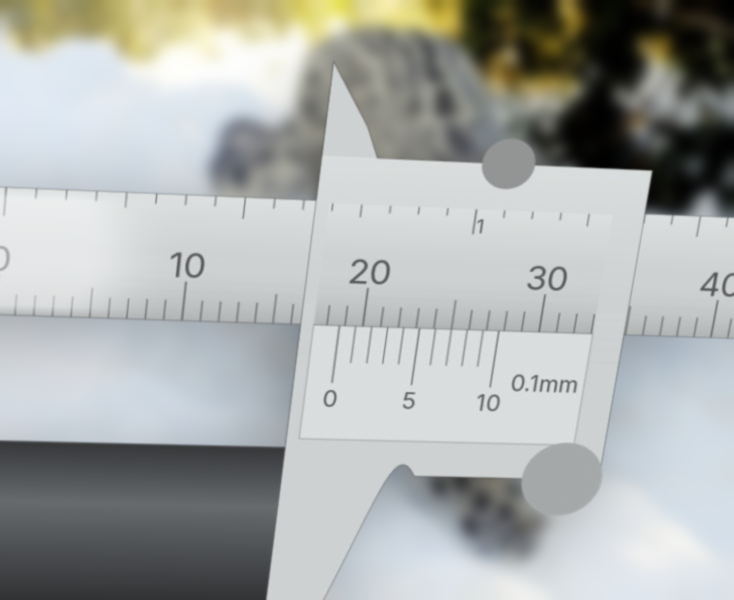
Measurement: 18.7 mm
